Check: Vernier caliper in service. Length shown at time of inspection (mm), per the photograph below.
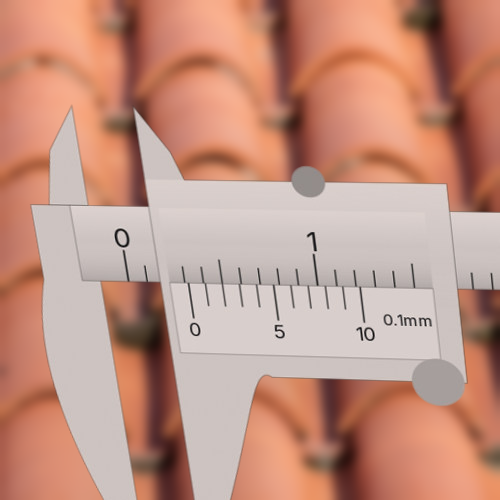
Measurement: 3.2 mm
